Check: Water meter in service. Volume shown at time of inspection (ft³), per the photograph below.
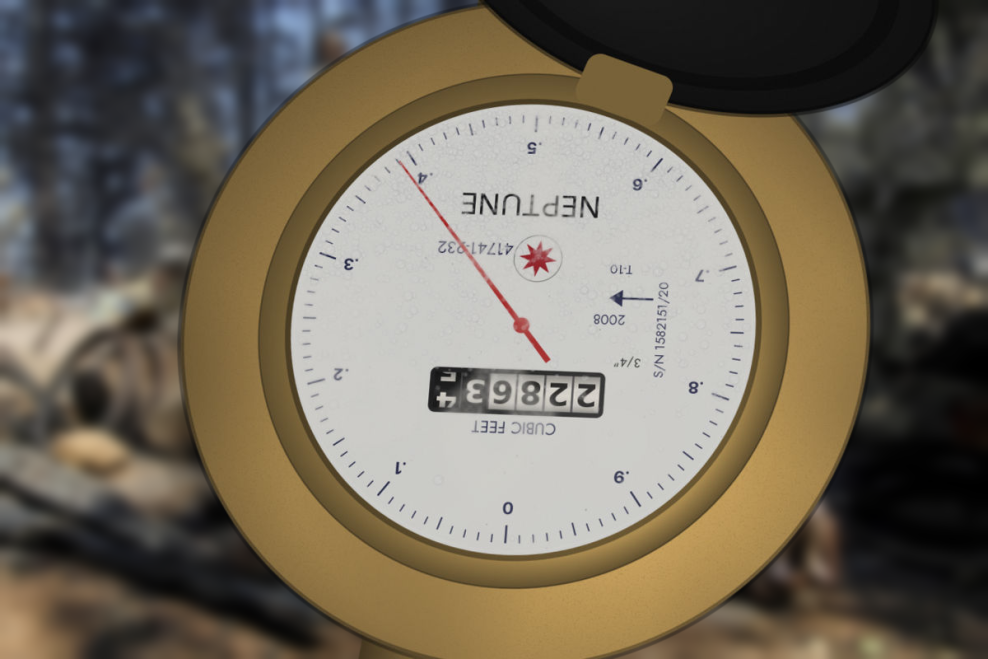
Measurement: 228634.39 ft³
